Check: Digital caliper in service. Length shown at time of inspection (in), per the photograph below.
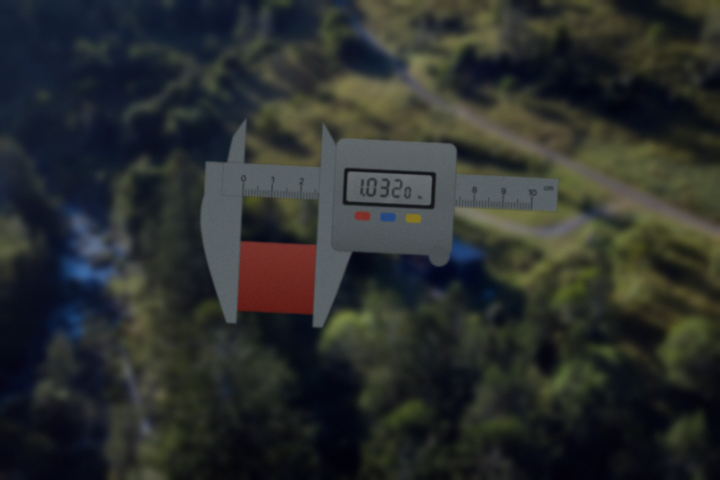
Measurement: 1.0320 in
